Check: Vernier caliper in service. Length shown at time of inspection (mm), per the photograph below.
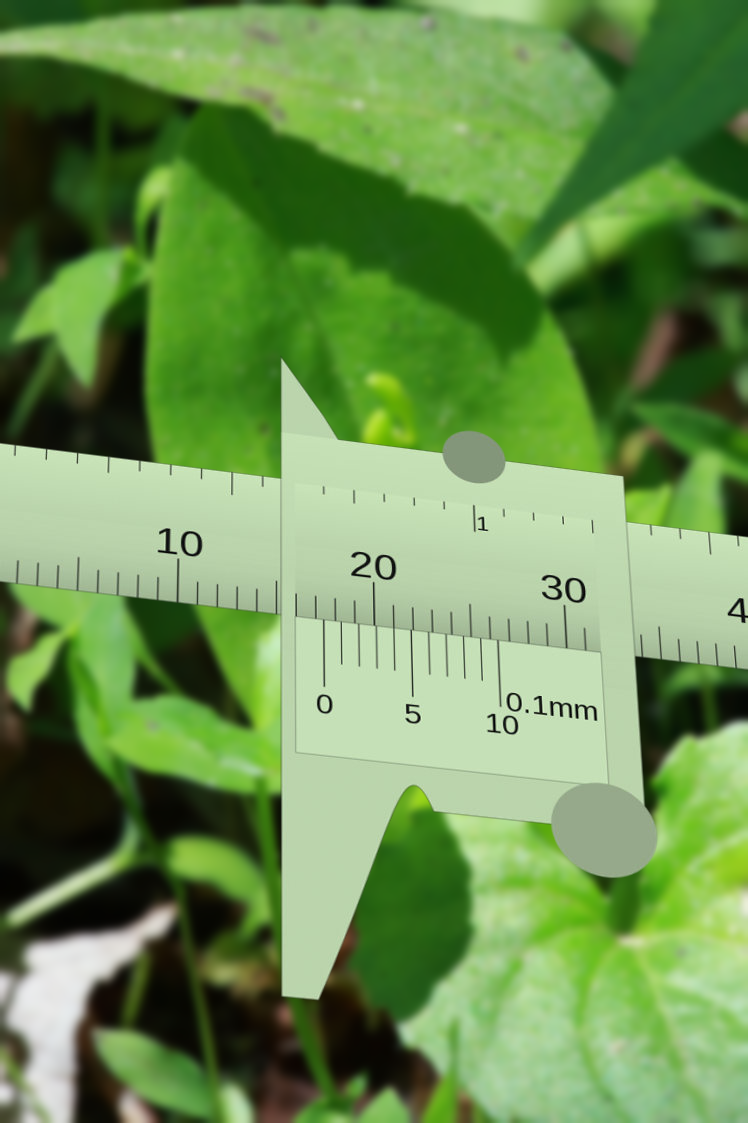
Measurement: 17.4 mm
